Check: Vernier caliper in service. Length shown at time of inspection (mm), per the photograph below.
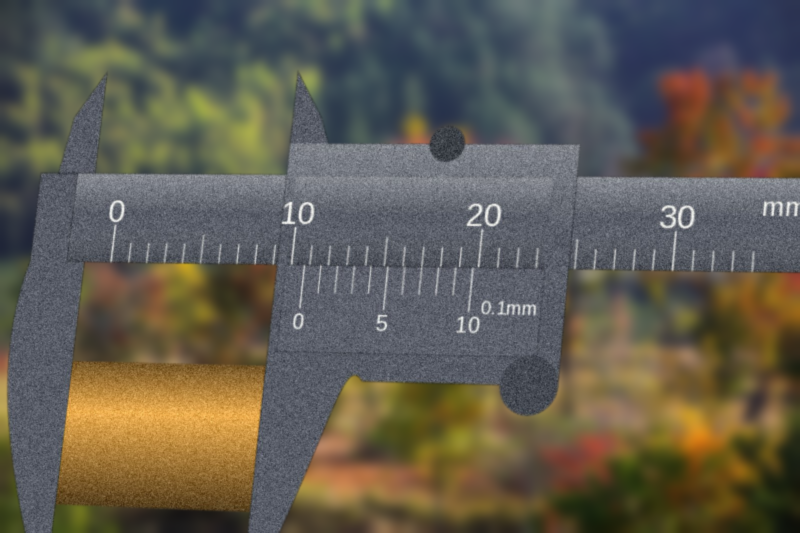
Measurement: 10.7 mm
